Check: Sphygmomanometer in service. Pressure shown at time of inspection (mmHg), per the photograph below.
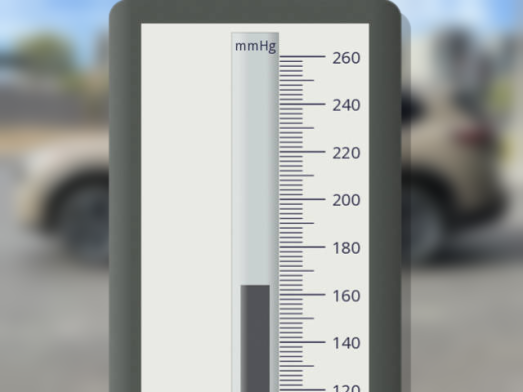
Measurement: 164 mmHg
